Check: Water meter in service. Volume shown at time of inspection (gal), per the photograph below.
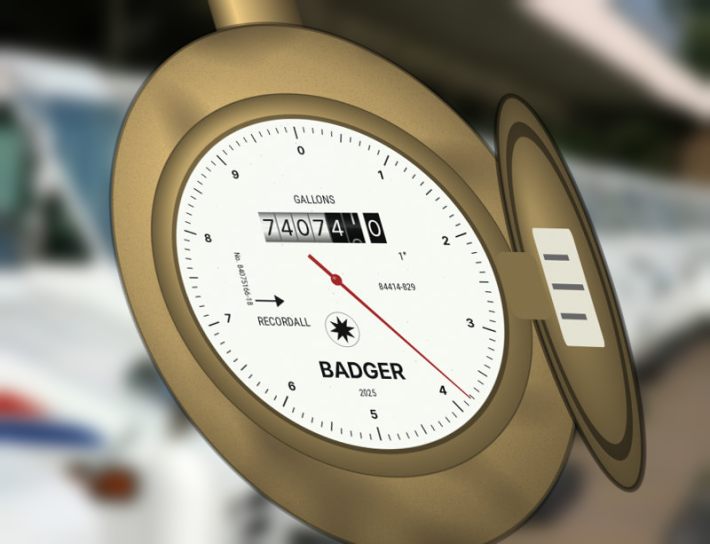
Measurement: 7407413.8 gal
